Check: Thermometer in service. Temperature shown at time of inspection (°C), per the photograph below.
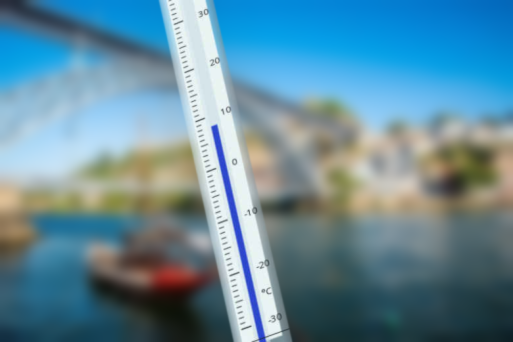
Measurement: 8 °C
